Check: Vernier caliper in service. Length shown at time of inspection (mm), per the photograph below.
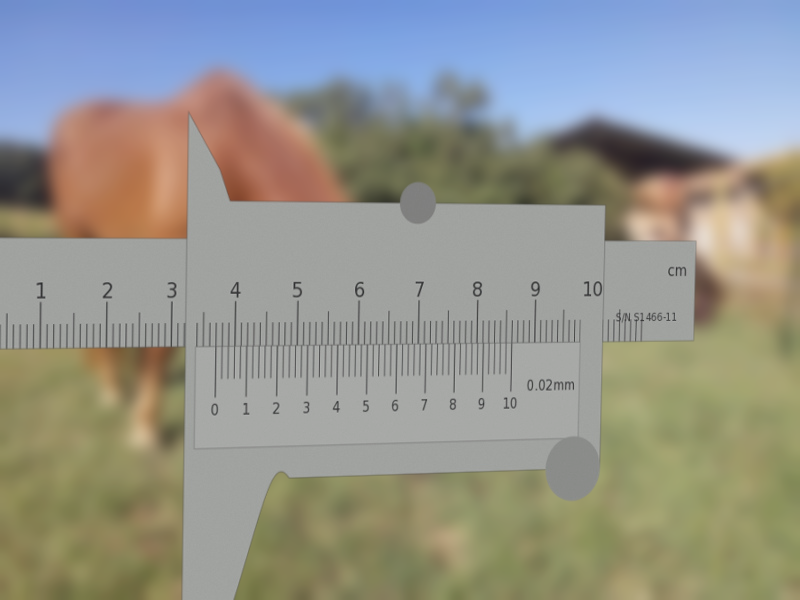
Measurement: 37.0 mm
